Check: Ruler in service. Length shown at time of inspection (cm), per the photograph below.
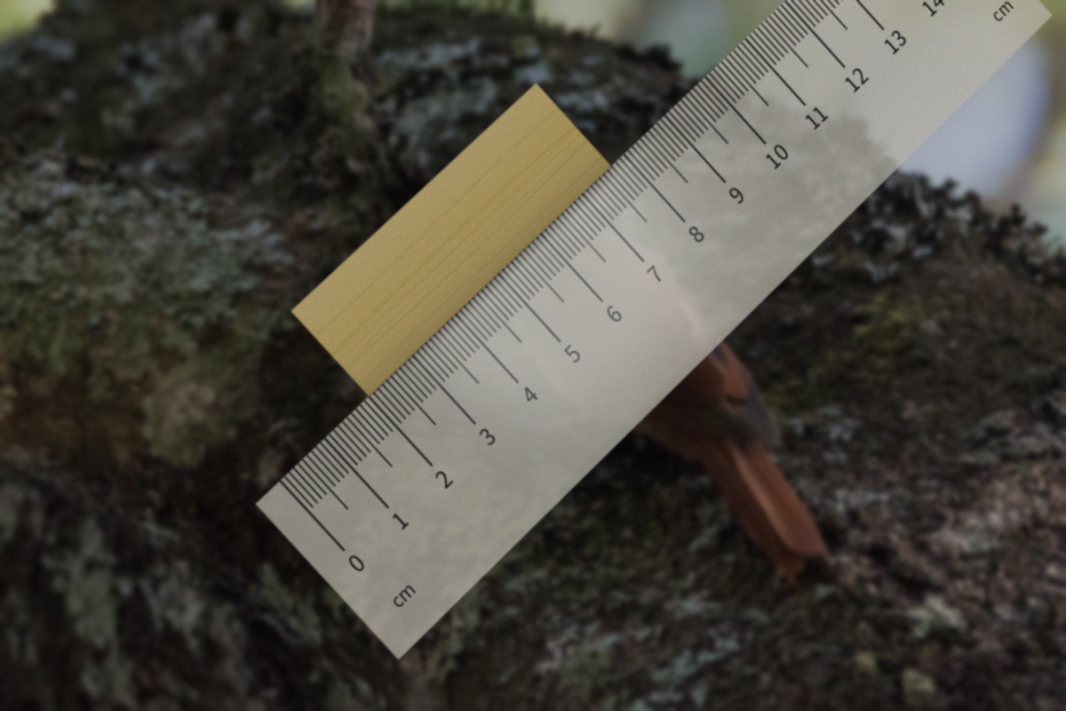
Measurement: 5.7 cm
